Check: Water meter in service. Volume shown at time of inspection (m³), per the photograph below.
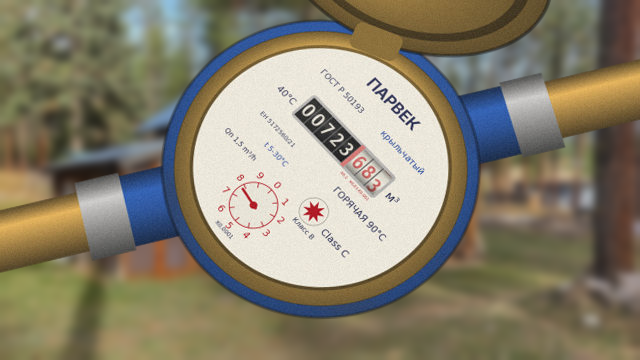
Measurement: 723.6827 m³
